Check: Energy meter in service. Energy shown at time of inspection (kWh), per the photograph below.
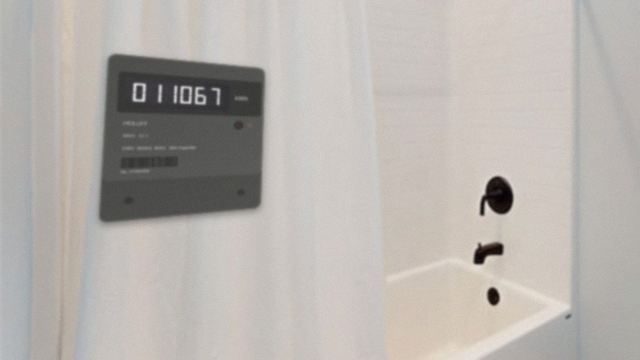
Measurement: 11067 kWh
